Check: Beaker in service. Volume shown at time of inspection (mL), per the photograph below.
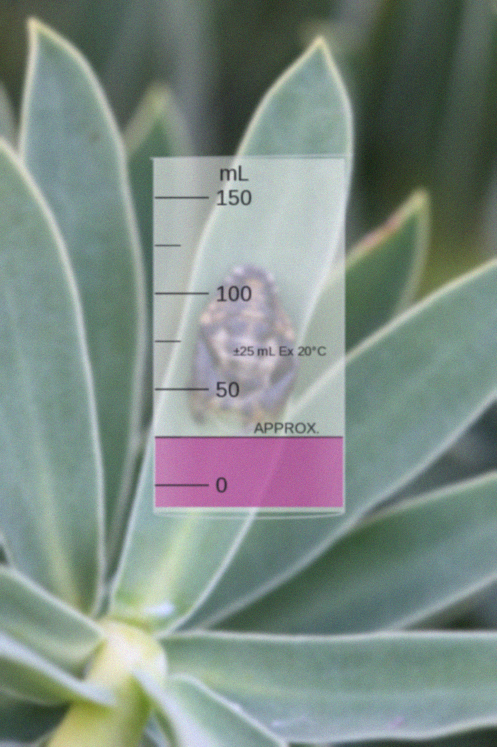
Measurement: 25 mL
